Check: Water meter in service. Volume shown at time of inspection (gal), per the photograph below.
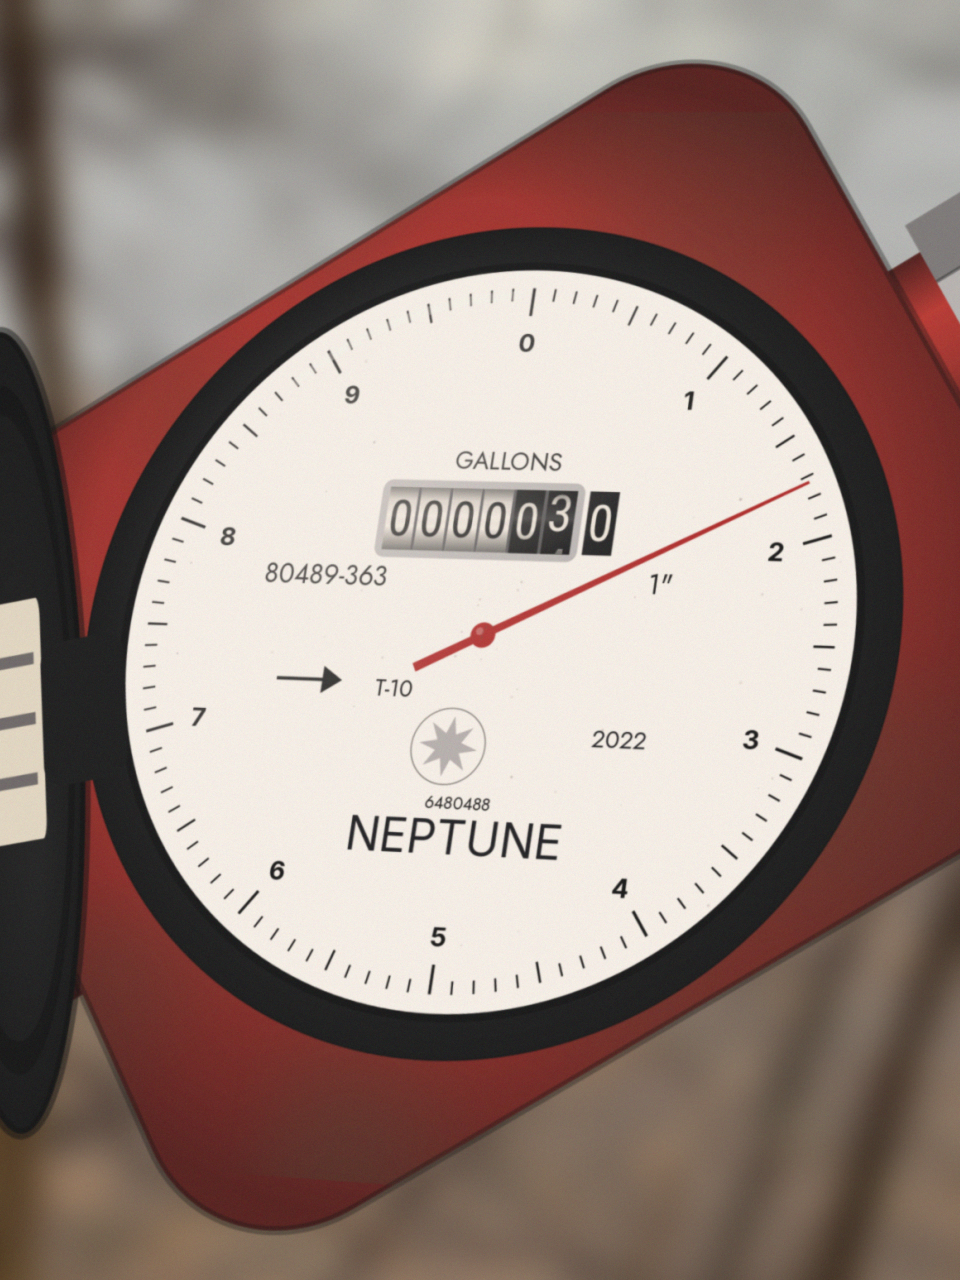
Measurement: 31.7 gal
